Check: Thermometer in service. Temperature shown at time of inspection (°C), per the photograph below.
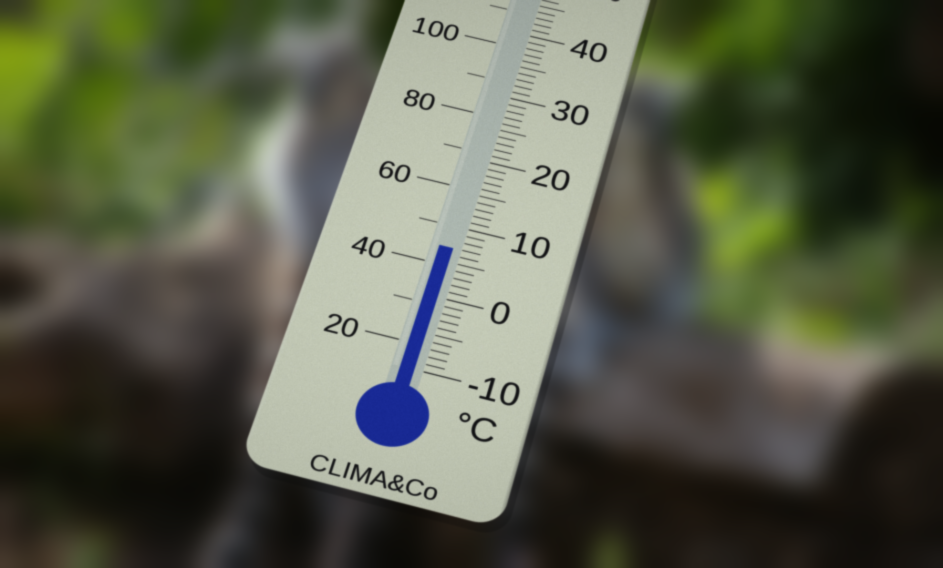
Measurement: 7 °C
